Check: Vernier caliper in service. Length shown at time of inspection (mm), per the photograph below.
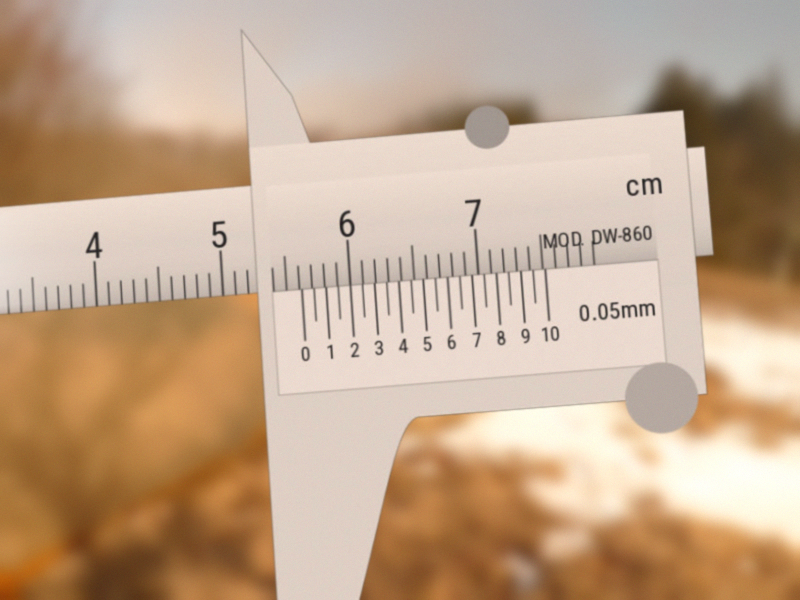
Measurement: 56.2 mm
